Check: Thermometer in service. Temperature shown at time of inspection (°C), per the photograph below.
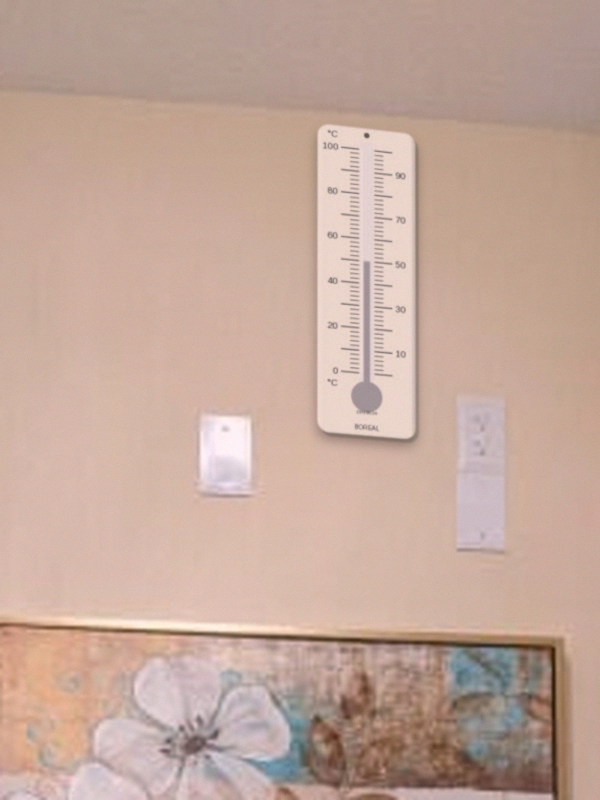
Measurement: 50 °C
